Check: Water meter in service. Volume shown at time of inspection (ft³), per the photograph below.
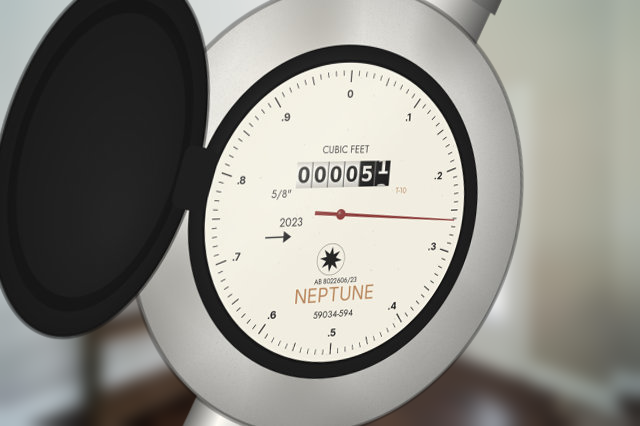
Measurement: 51.26 ft³
